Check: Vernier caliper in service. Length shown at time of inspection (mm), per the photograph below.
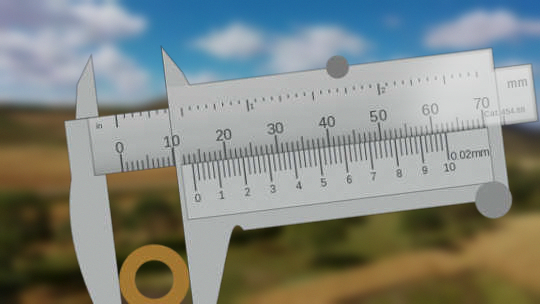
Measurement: 13.5 mm
